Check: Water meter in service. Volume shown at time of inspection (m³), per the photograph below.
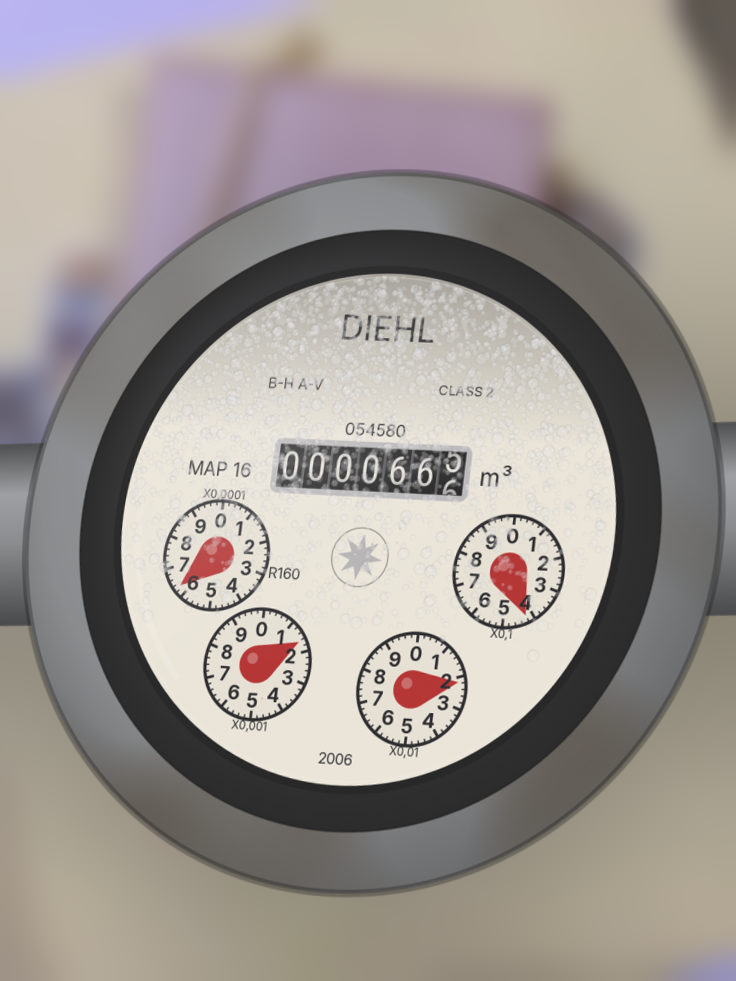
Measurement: 665.4216 m³
